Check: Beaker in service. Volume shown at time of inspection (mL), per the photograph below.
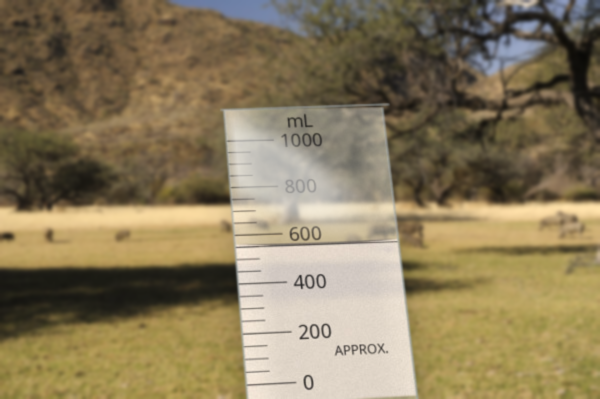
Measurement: 550 mL
